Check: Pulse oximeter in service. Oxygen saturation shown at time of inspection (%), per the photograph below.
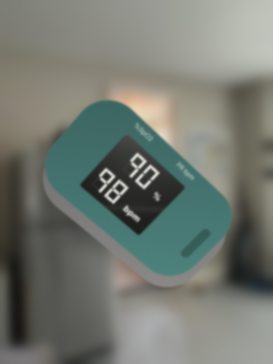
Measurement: 90 %
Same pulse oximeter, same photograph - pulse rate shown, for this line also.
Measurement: 98 bpm
